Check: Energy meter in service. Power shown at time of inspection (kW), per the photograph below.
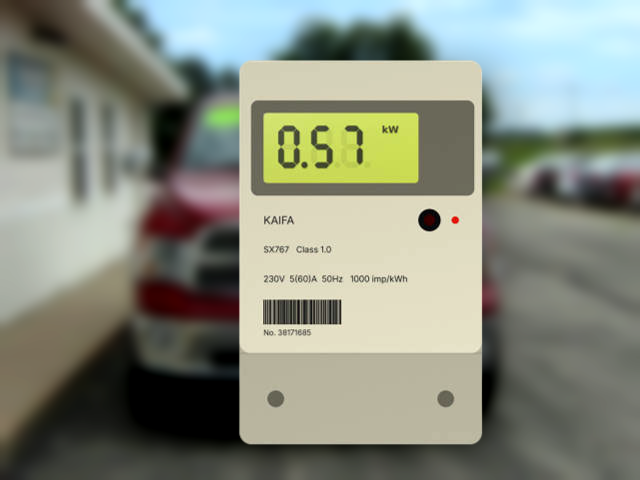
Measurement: 0.57 kW
